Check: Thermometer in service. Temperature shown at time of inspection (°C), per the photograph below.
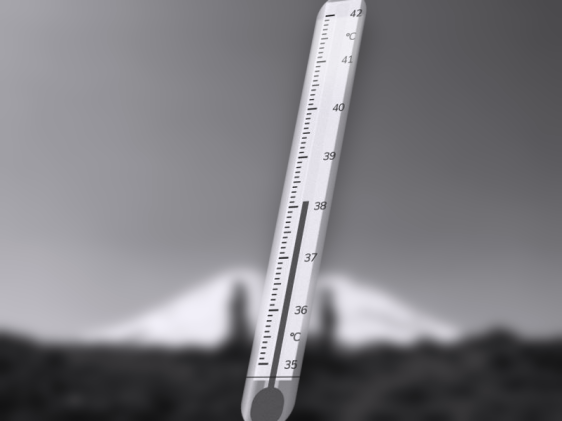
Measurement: 38.1 °C
